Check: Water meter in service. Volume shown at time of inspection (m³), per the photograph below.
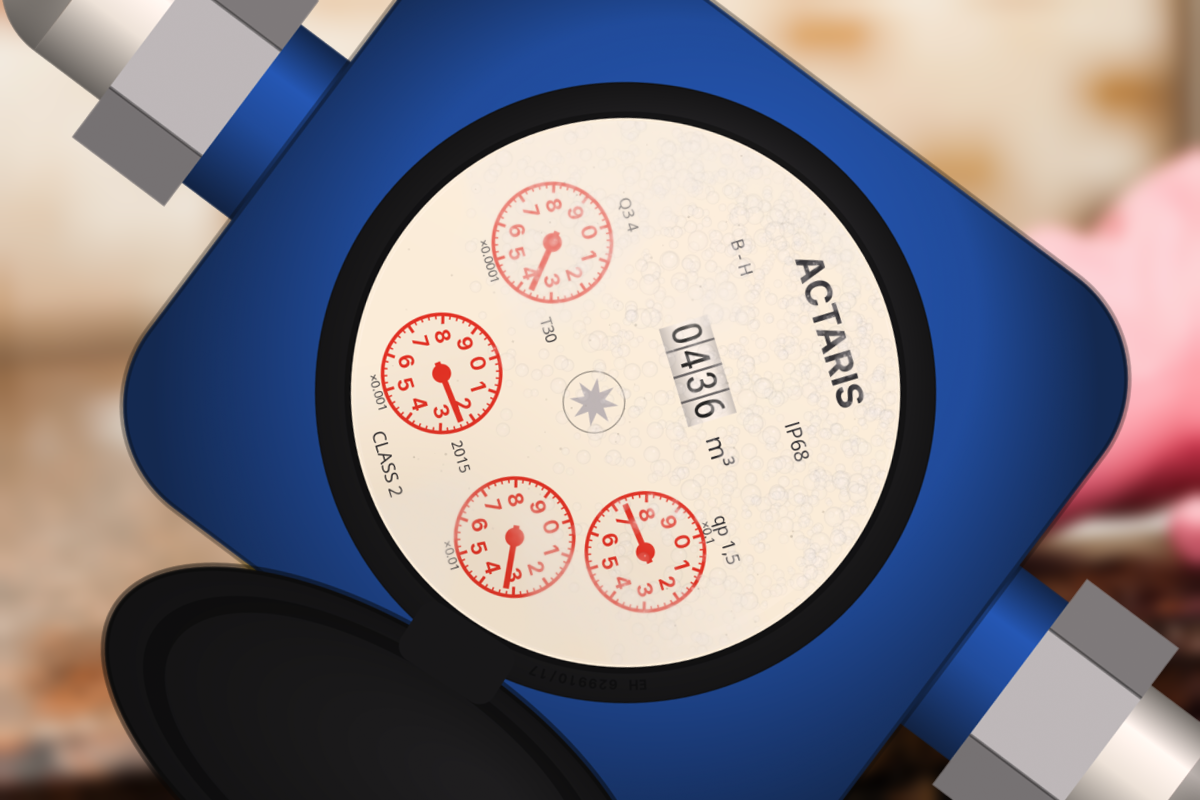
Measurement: 436.7323 m³
